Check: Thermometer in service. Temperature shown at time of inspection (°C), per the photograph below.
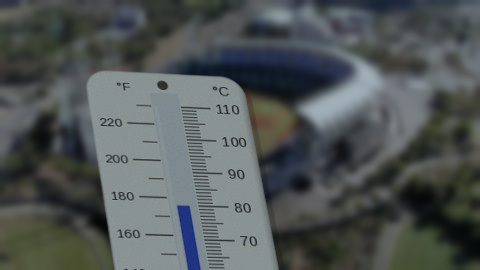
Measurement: 80 °C
